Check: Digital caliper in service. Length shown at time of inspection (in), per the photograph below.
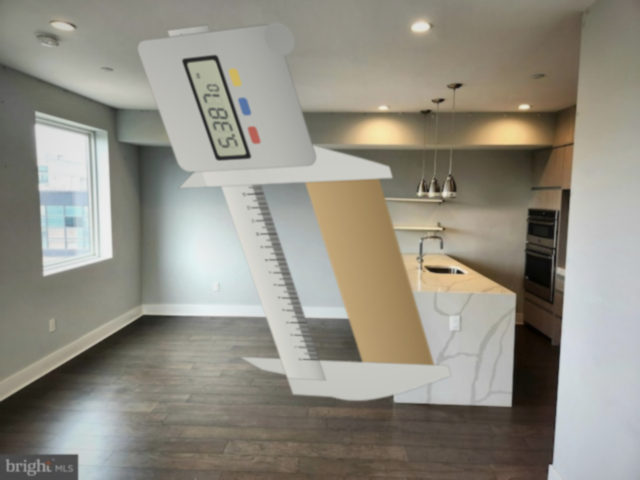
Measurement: 5.3870 in
